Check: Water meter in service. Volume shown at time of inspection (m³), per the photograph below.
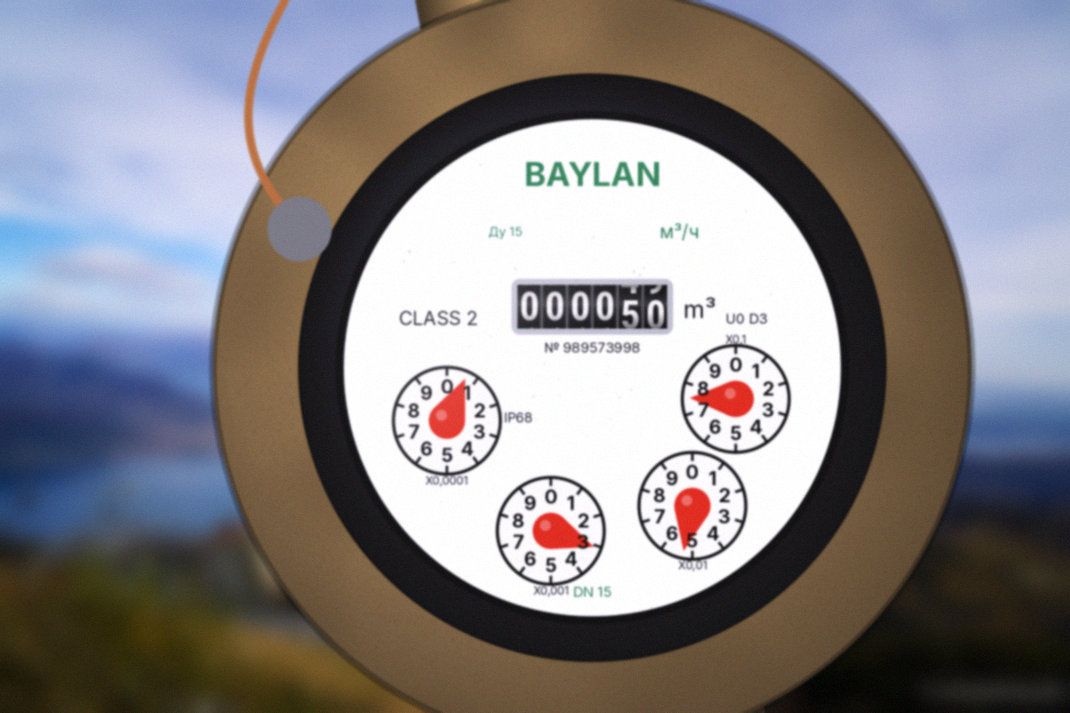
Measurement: 49.7530 m³
